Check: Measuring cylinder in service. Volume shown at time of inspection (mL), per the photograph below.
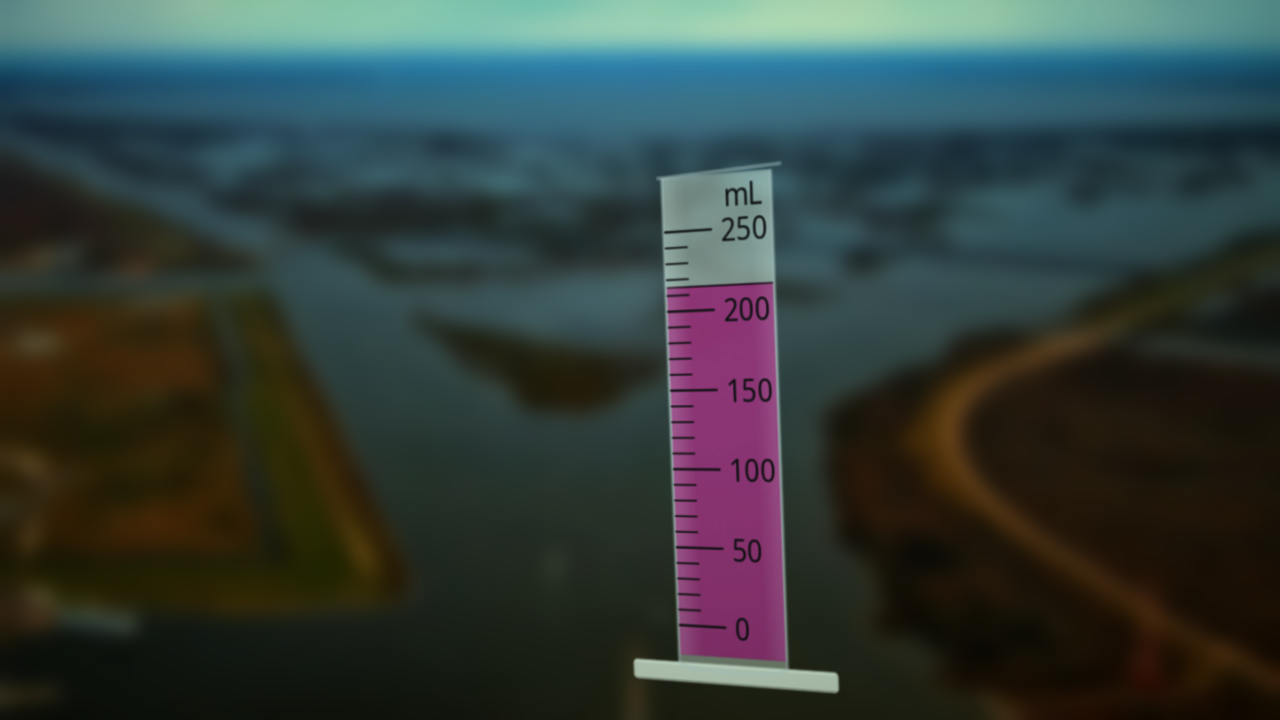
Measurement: 215 mL
